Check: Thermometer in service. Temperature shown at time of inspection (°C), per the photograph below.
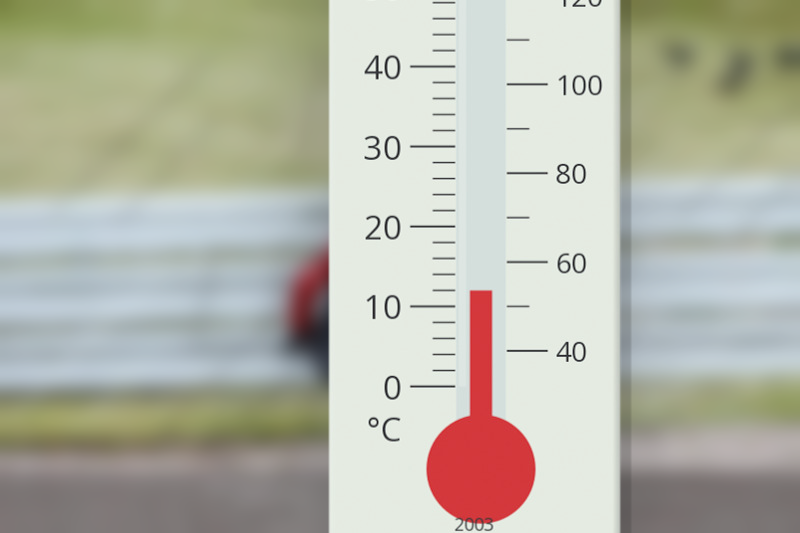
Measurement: 12 °C
